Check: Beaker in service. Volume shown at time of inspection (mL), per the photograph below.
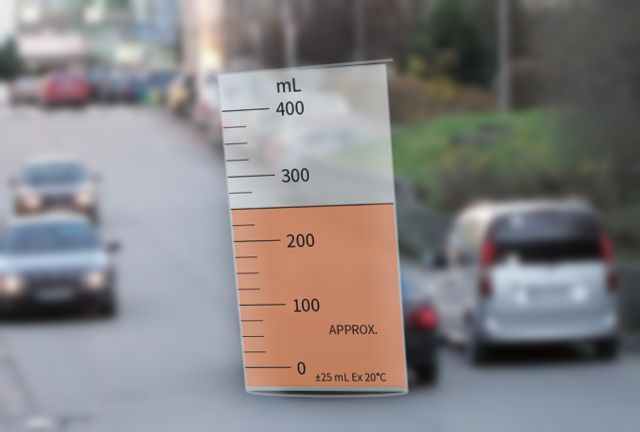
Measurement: 250 mL
